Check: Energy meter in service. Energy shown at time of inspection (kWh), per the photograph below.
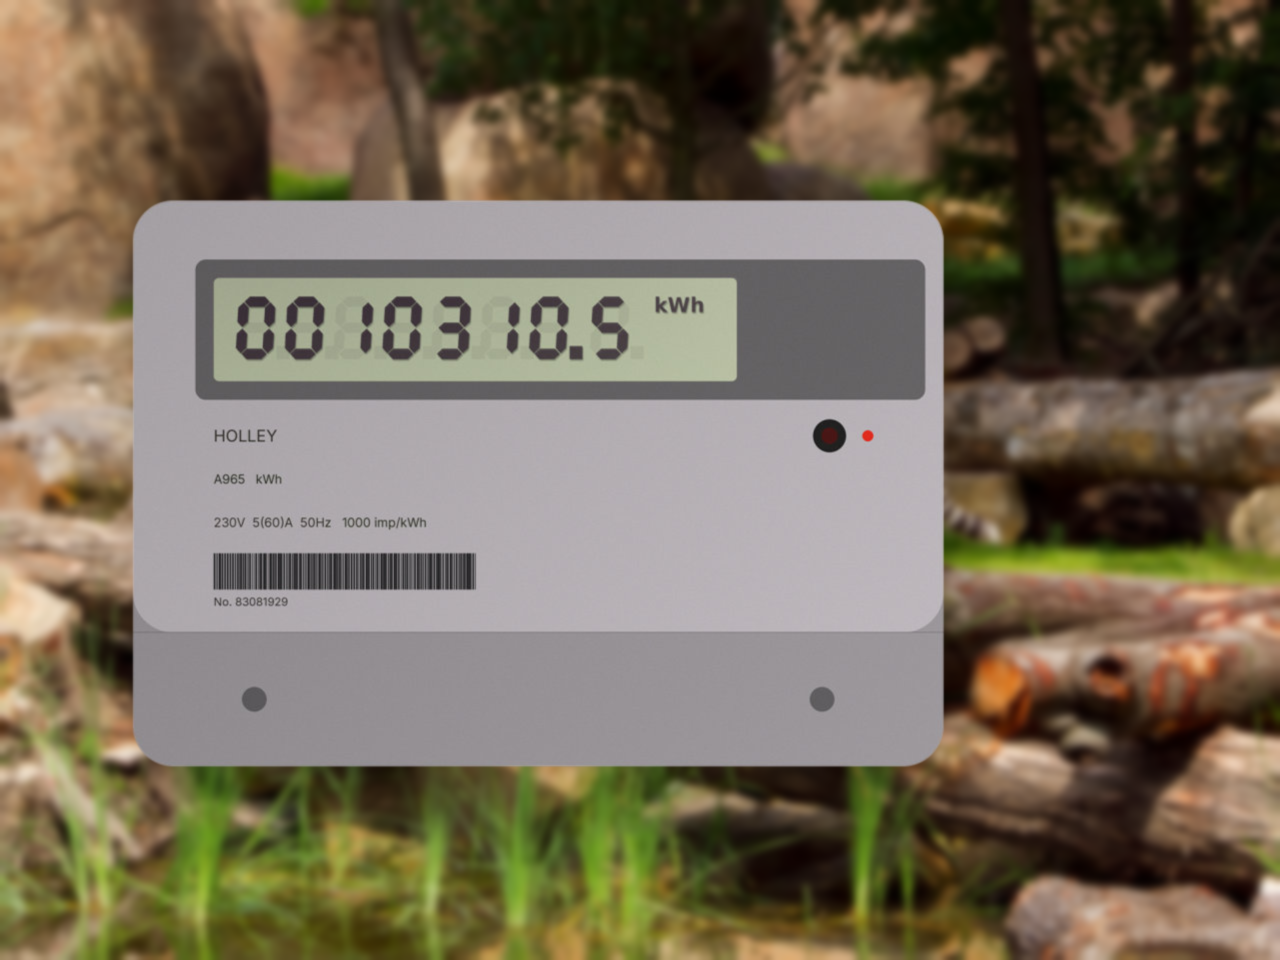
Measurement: 10310.5 kWh
